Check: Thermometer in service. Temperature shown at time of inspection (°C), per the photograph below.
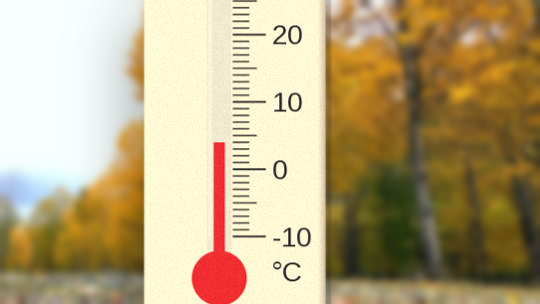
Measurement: 4 °C
